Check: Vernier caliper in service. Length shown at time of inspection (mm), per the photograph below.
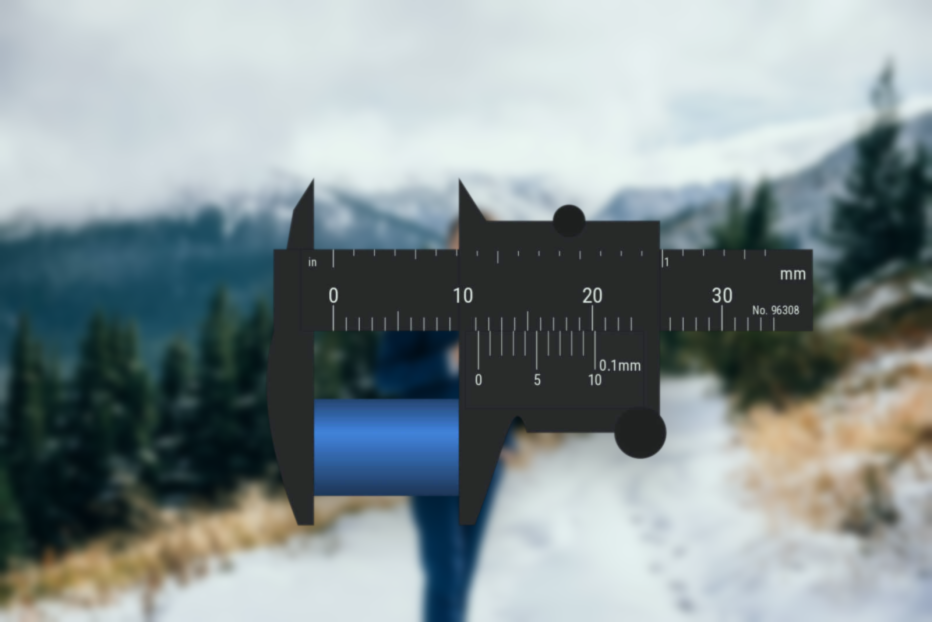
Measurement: 11.2 mm
